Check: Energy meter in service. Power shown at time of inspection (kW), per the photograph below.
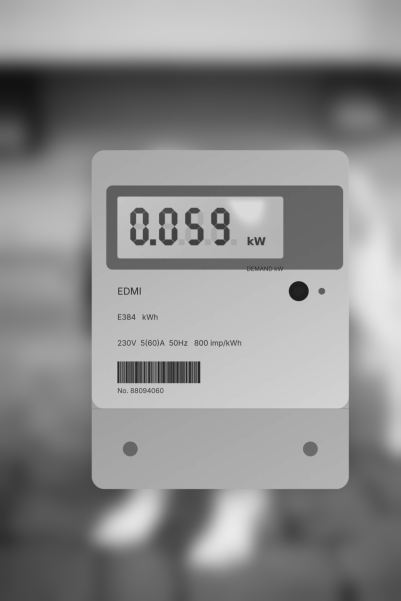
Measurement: 0.059 kW
